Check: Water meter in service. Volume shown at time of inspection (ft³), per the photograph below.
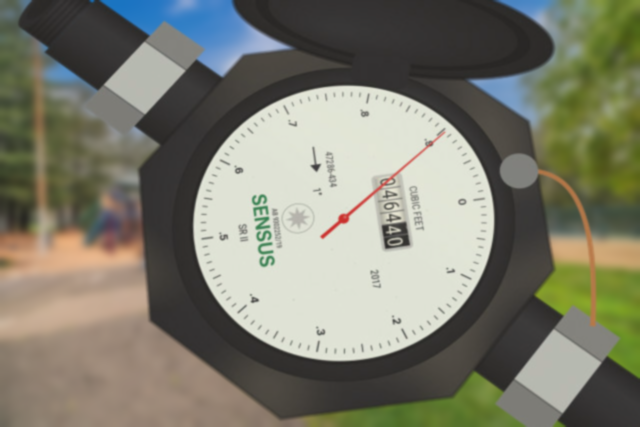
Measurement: 46439.90 ft³
